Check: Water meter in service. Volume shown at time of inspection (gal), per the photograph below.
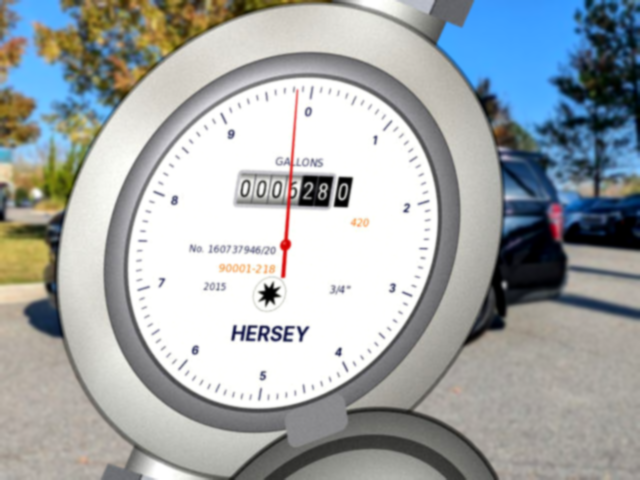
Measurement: 6279.8 gal
